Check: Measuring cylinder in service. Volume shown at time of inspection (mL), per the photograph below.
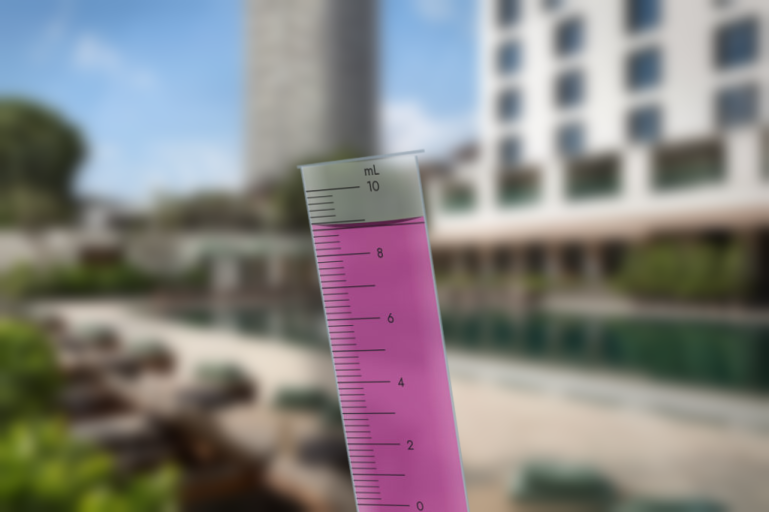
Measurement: 8.8 mL
